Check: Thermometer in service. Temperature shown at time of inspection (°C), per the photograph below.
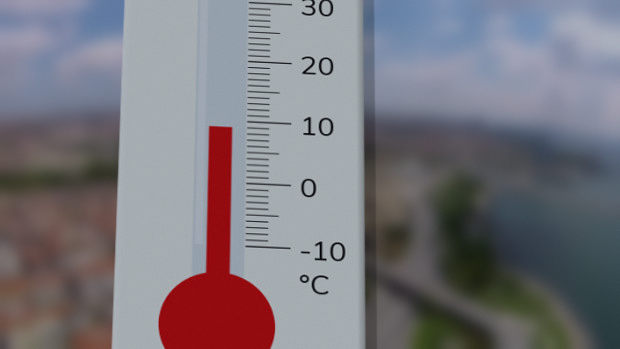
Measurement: 9 °C
